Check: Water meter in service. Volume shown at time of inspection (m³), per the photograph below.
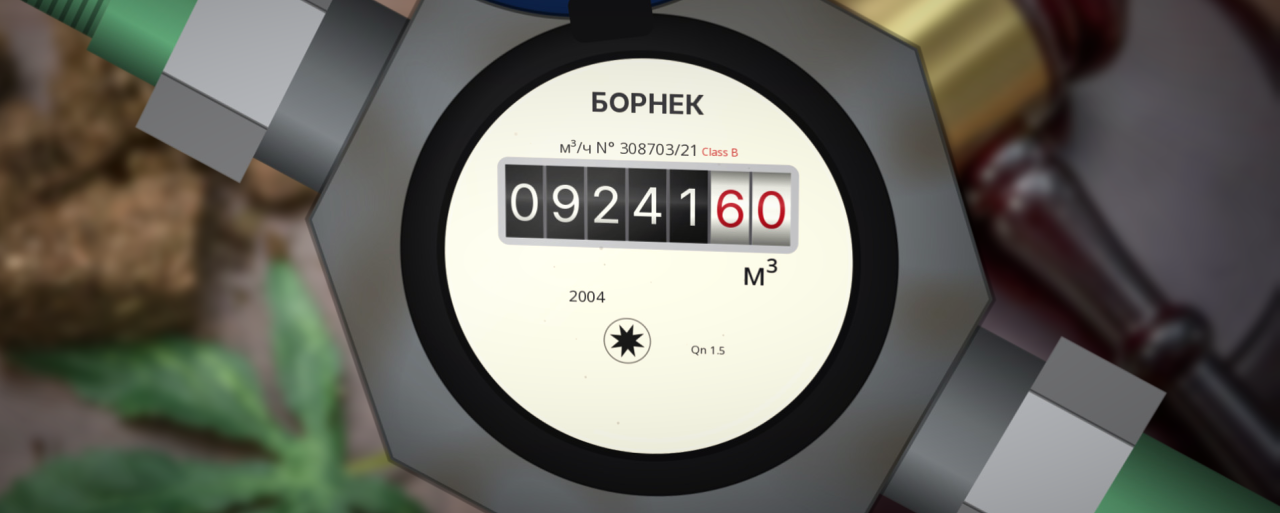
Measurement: 9241.60 m³
